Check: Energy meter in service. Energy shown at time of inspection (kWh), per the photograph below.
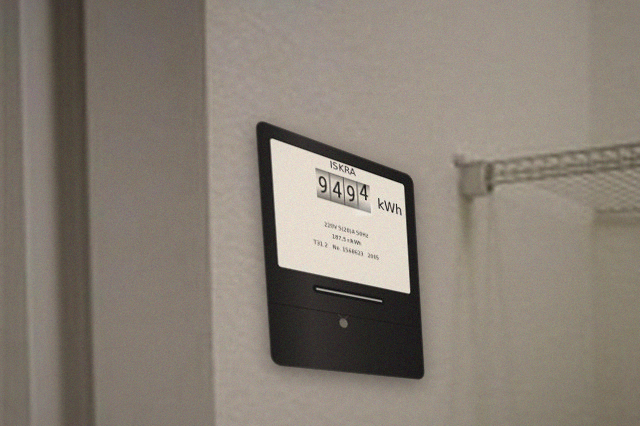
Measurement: 9494 kWh
